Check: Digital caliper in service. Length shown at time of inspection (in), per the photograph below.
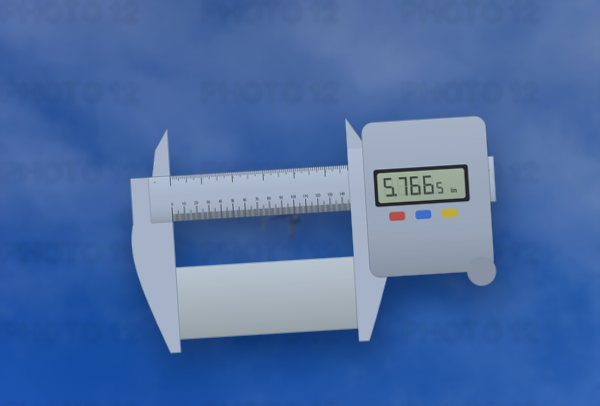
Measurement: 5.7665 in
